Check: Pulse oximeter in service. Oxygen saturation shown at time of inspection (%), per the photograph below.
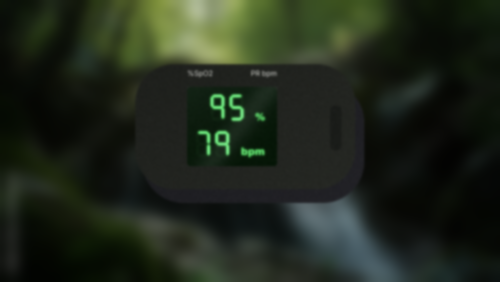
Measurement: 95 %
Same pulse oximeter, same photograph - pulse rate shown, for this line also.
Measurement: 79 bpm
